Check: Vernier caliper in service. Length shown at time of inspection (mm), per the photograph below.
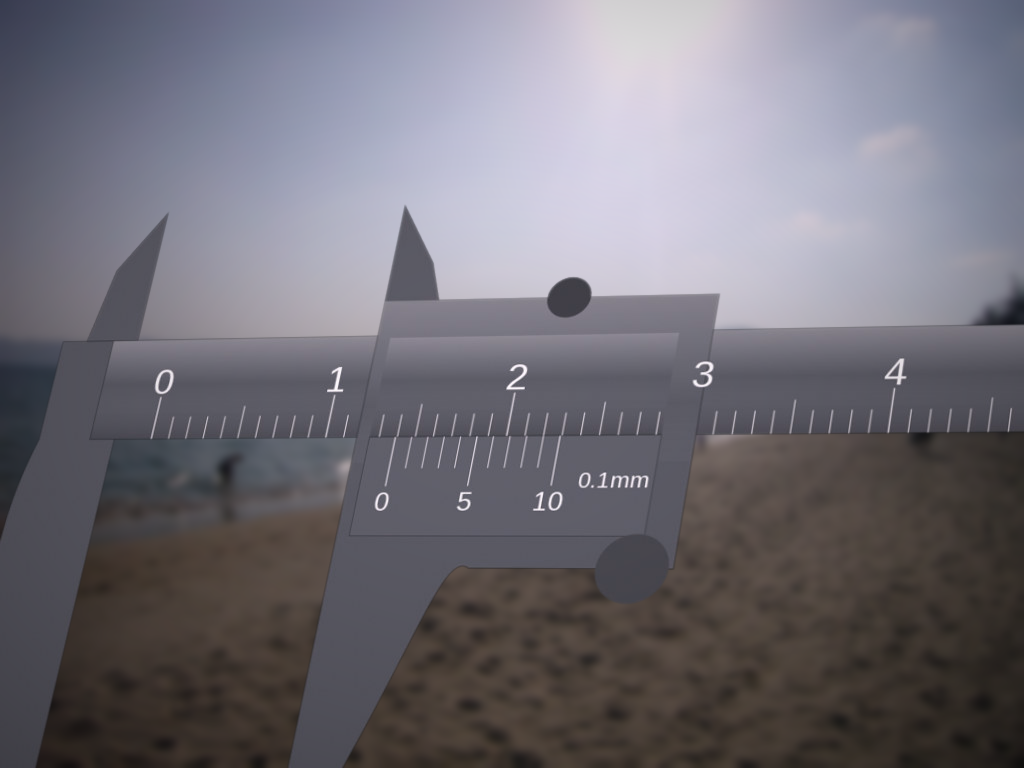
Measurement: 13.9 mm
